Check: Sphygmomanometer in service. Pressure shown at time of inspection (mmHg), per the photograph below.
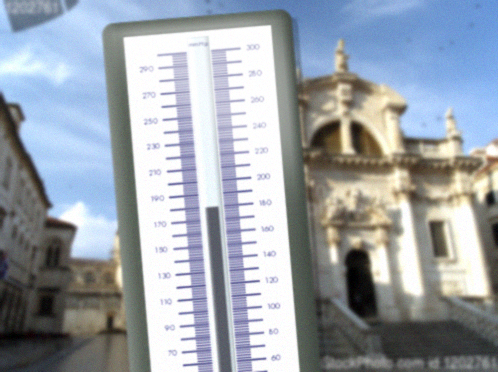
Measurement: 180 mmHg
